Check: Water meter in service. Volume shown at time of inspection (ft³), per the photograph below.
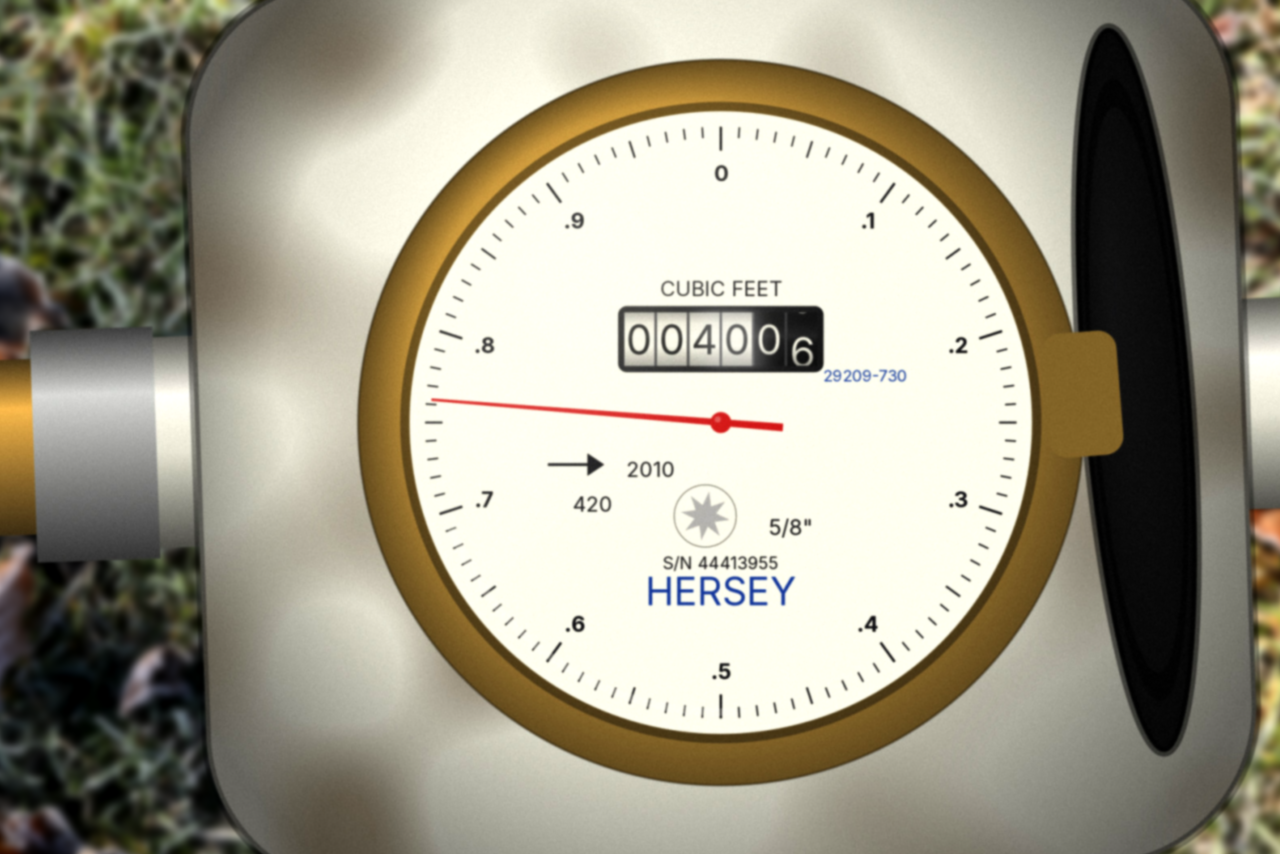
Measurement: 4005.76 ft³
